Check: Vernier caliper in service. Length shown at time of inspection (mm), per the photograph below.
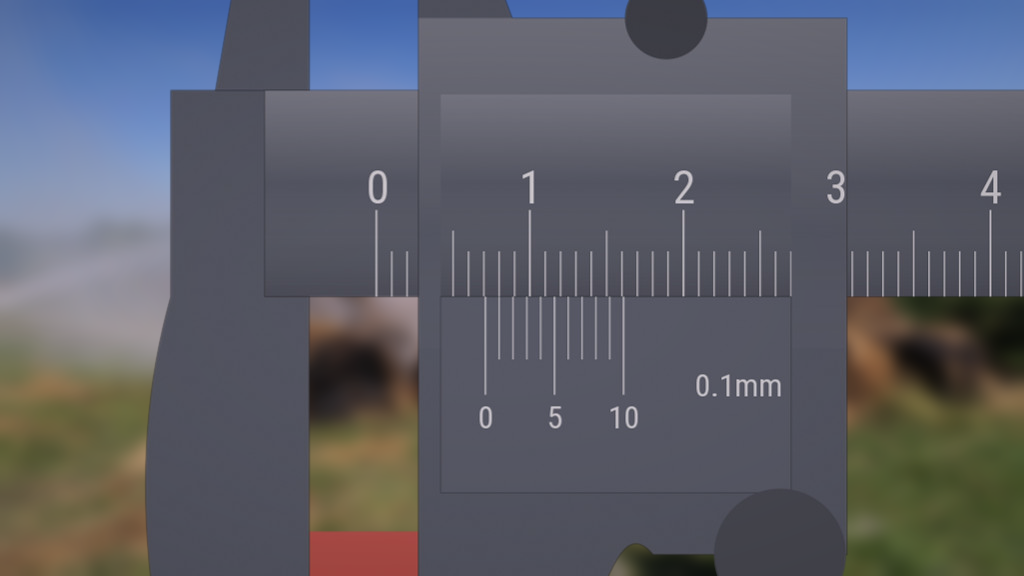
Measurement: 7.1 mm
